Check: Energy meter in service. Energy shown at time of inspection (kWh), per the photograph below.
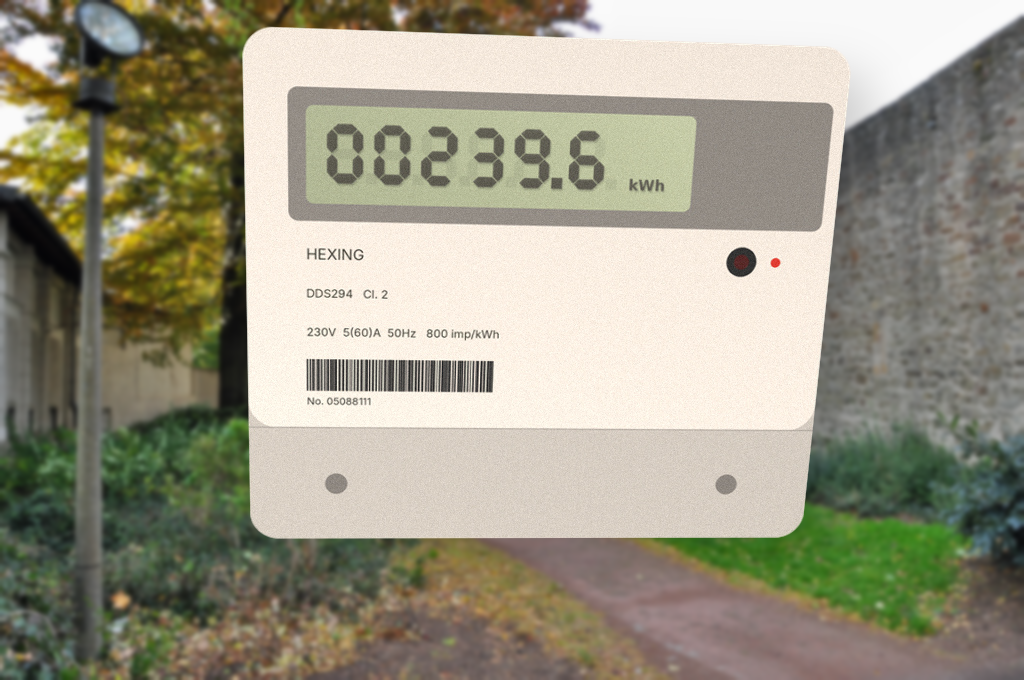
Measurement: 239.6 kWh
